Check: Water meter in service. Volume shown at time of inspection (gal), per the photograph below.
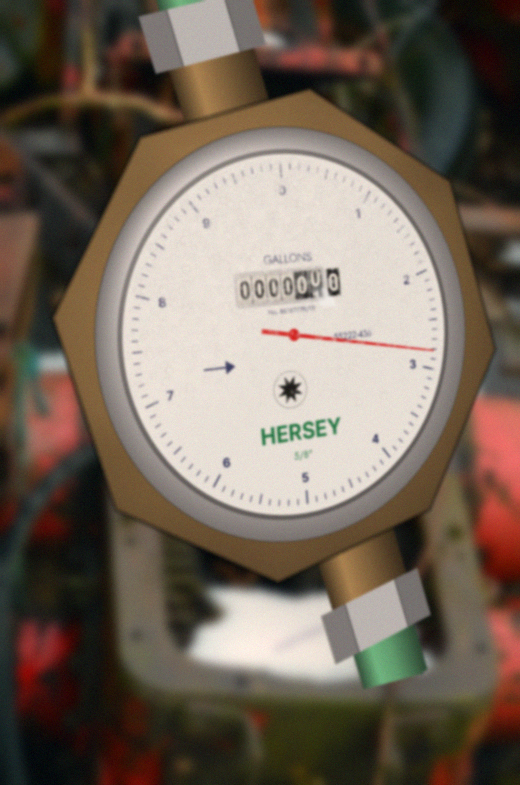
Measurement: 2.8 gal
